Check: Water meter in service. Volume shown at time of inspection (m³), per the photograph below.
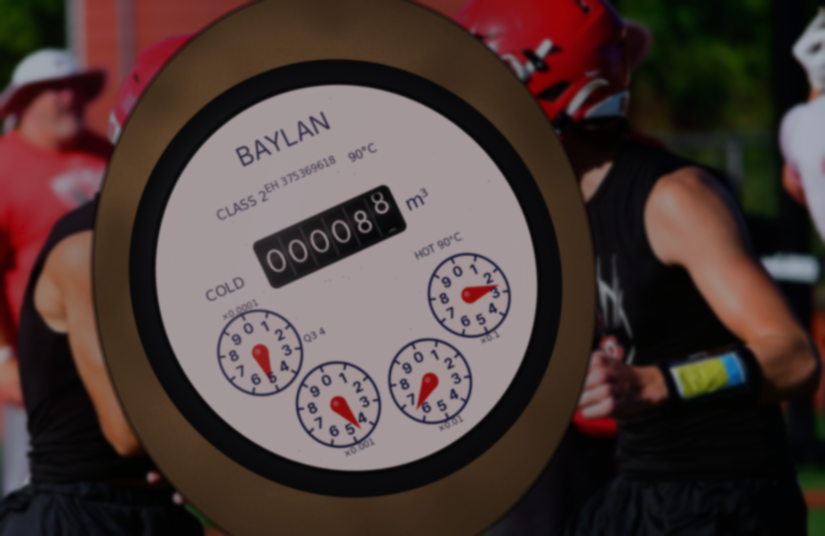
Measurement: 88.2645 m³
